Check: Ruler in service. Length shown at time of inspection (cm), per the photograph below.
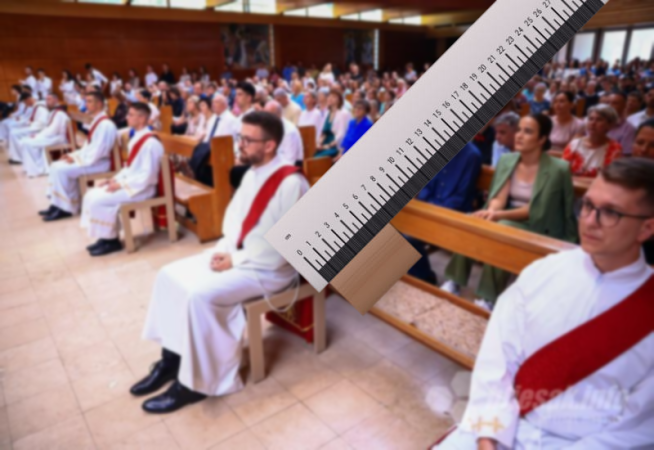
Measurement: 6.5 cm
